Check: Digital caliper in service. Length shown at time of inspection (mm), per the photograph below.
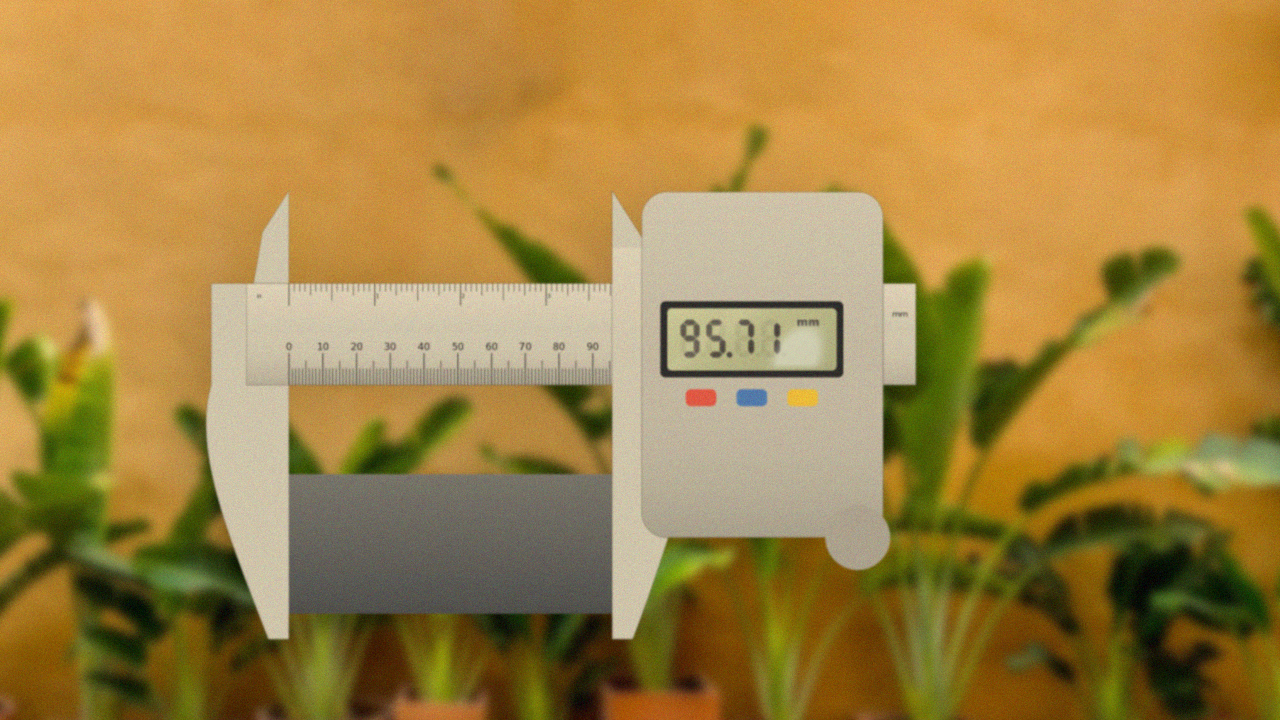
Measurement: 95.71 mm
